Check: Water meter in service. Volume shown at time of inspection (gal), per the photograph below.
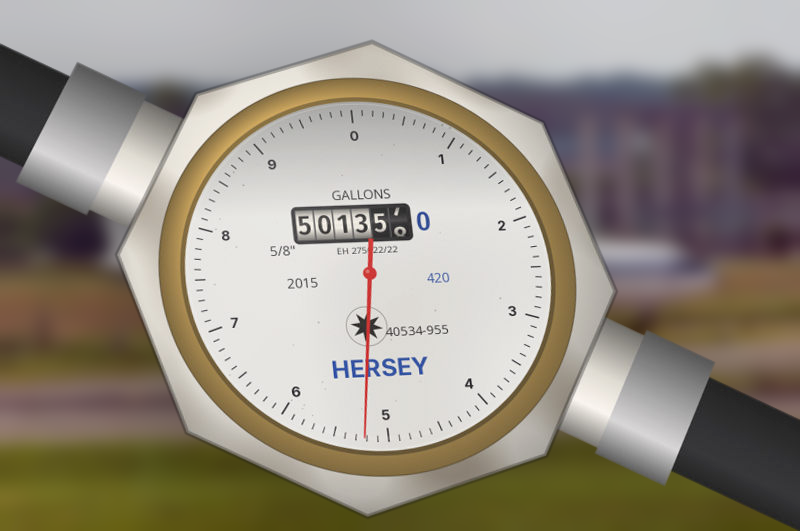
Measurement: 5013575.2 gal
